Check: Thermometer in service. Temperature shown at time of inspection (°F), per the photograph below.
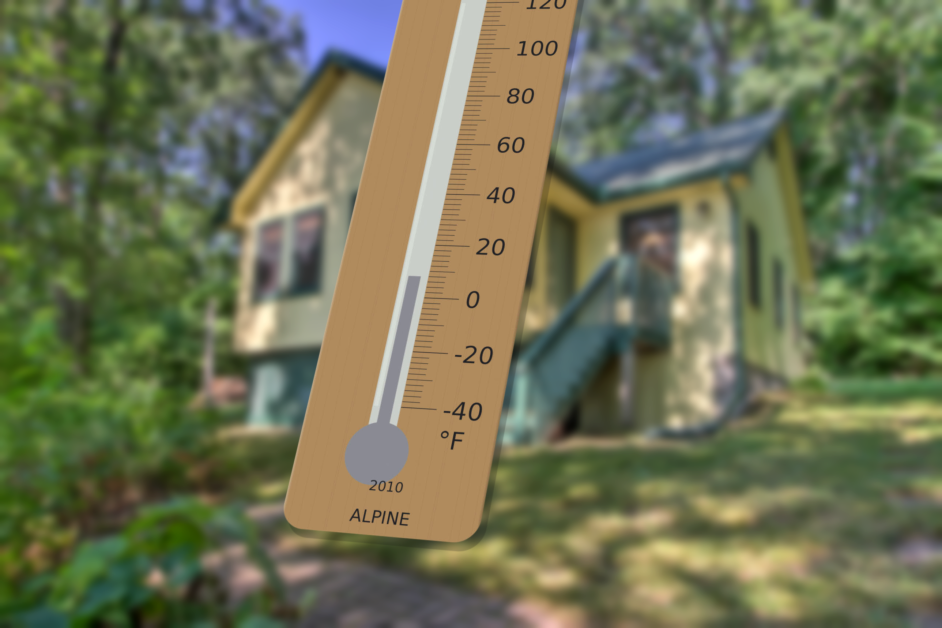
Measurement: 8 °F
